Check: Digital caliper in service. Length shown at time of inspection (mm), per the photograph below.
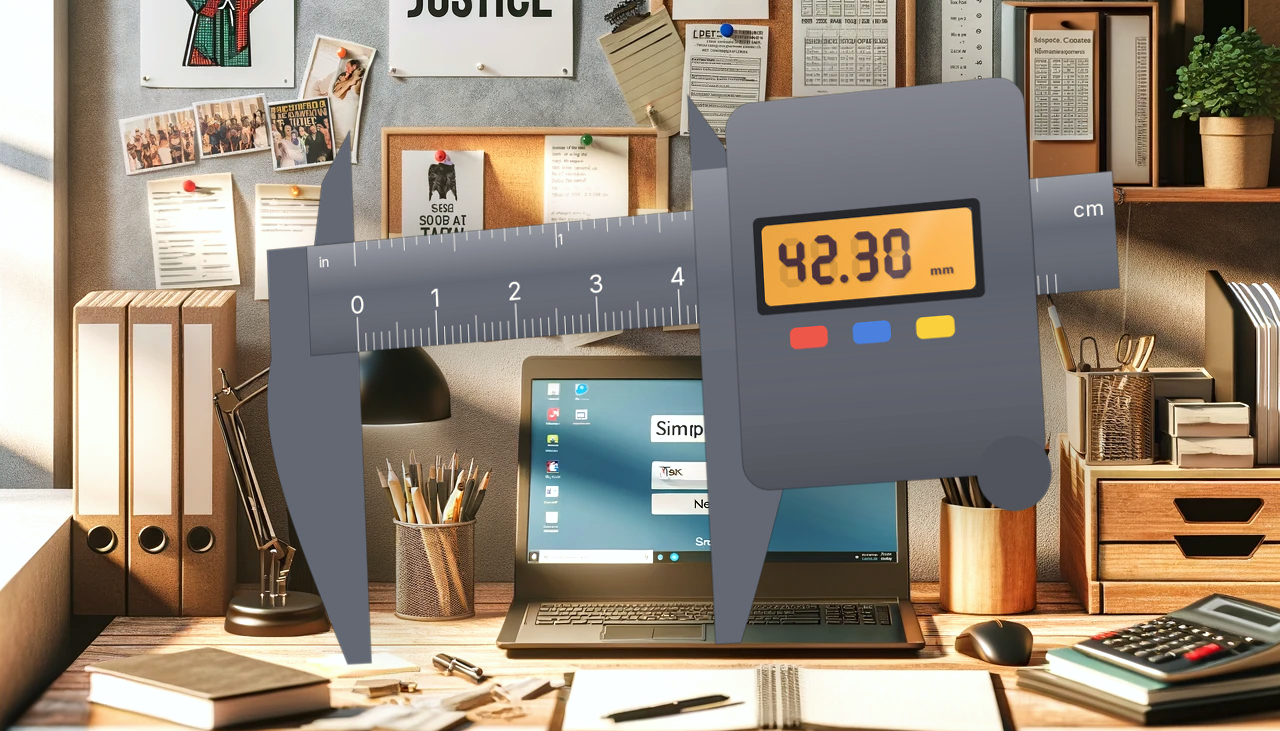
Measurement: 42.30 mm
